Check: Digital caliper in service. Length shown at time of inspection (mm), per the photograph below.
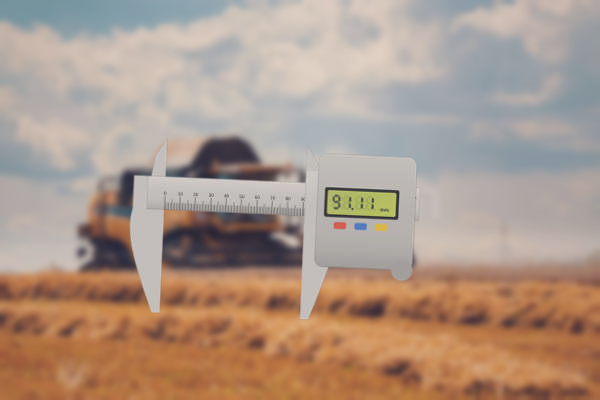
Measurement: 91.11 mm
